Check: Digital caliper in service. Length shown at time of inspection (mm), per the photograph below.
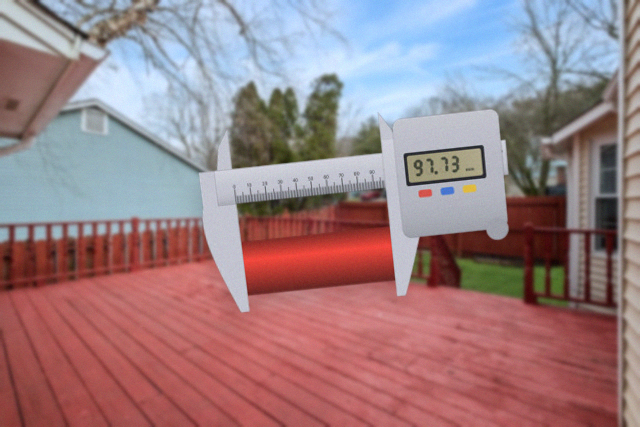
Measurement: 97.73 mm
